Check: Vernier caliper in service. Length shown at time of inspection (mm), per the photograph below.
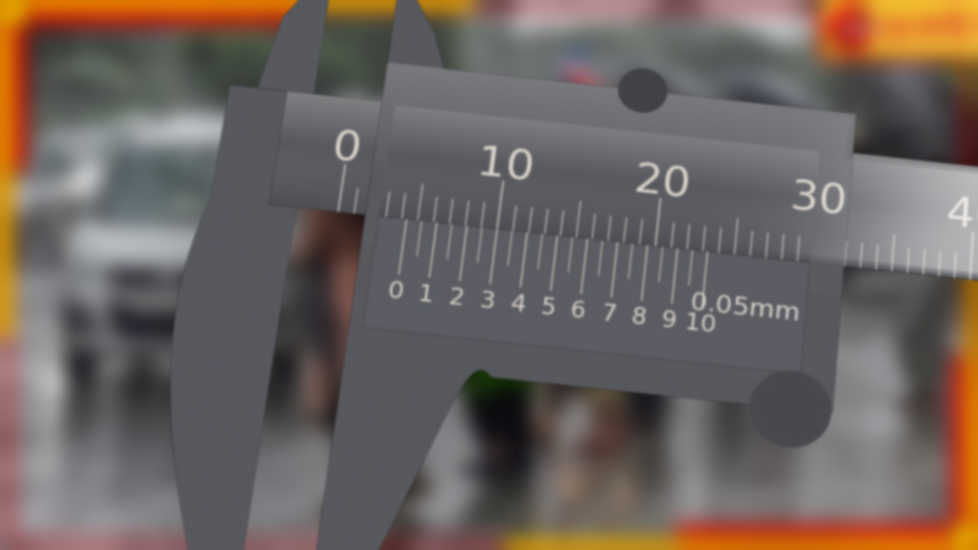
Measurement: 4.3 mm
